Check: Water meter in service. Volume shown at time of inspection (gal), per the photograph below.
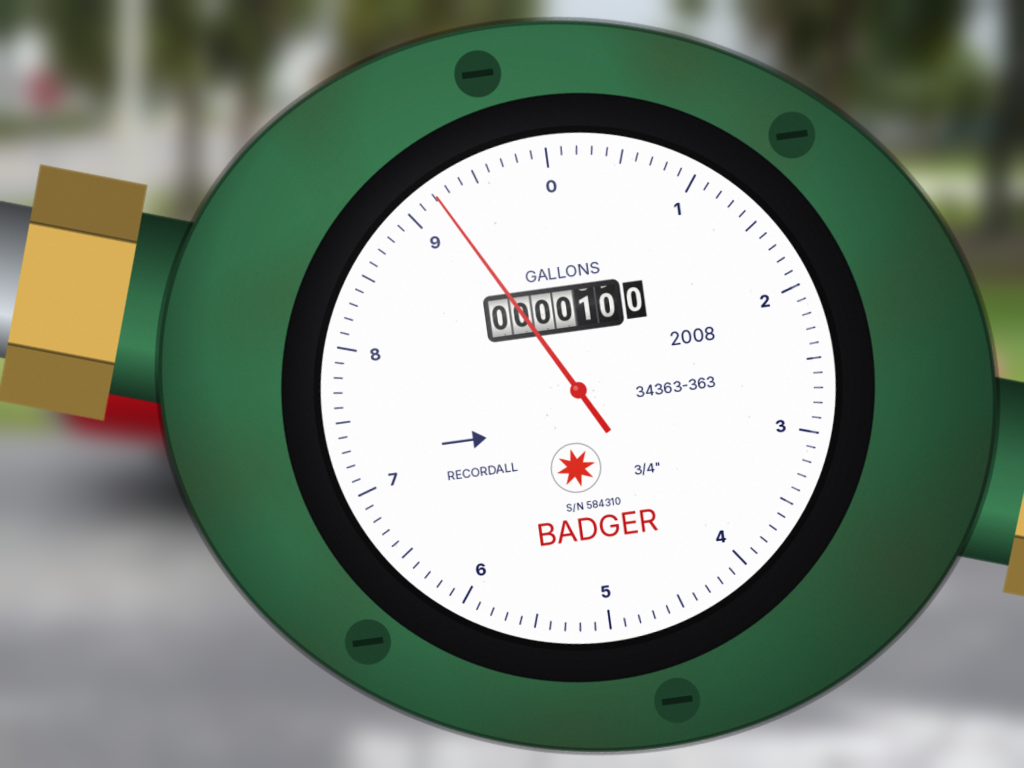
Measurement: 99.2 gal
